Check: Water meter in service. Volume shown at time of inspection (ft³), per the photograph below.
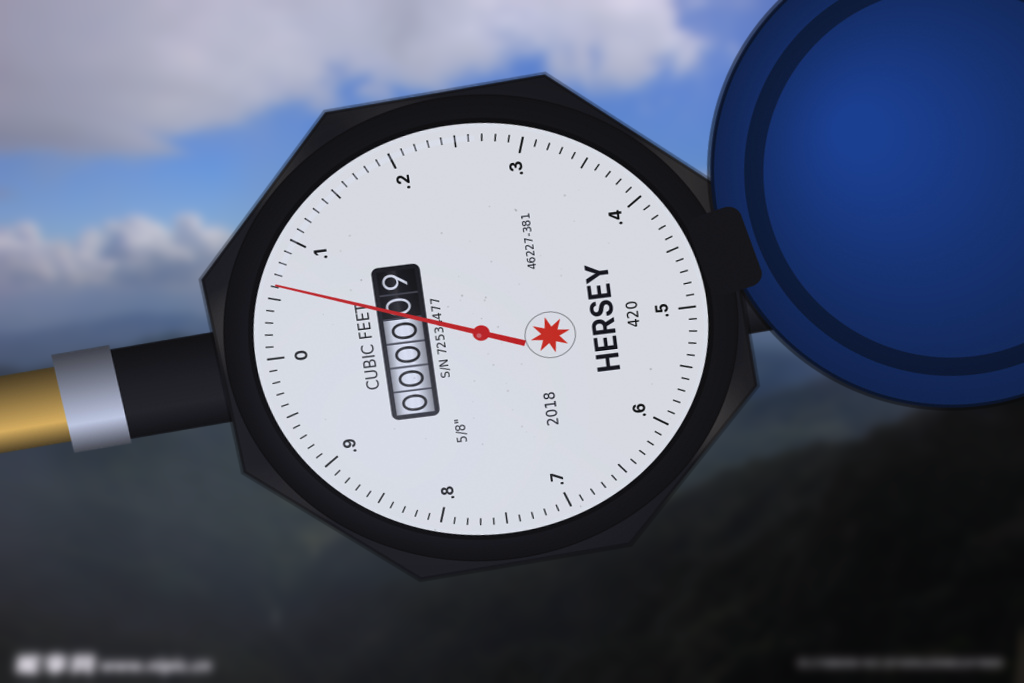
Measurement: 9.06 ft³
